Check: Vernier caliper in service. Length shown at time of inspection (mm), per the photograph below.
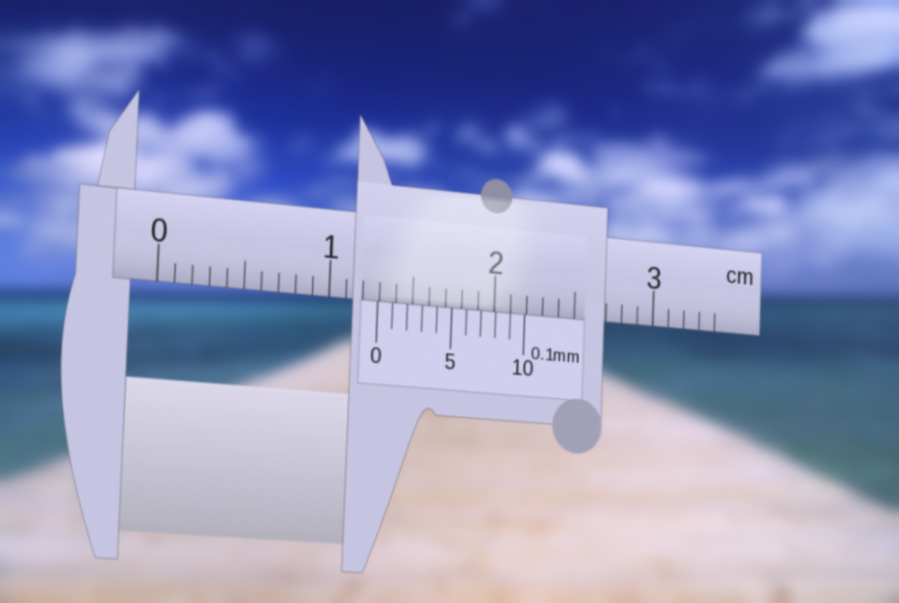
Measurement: 12.9 mm
